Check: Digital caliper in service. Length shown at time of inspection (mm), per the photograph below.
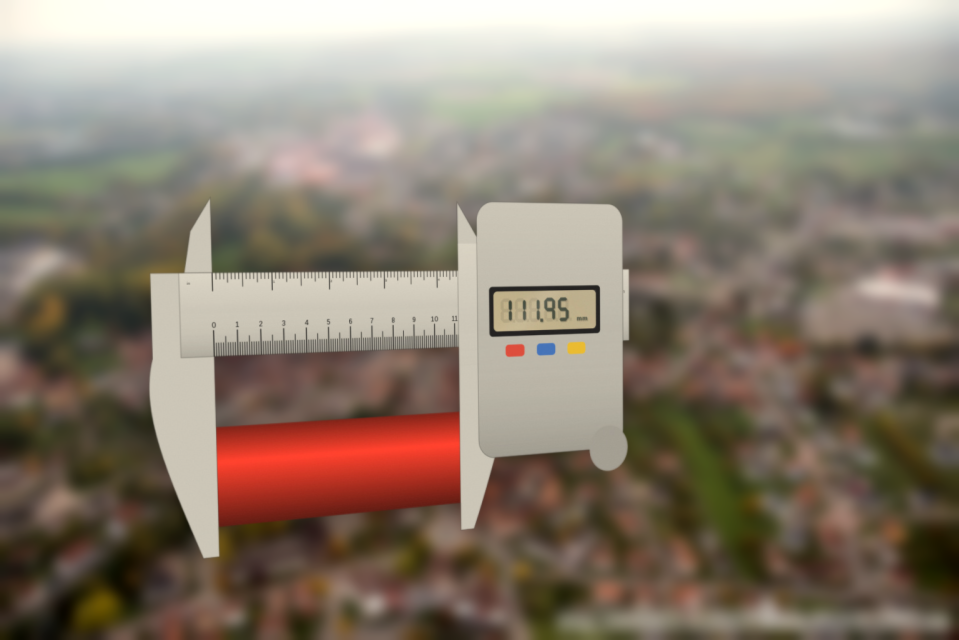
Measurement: 111.95 mm
